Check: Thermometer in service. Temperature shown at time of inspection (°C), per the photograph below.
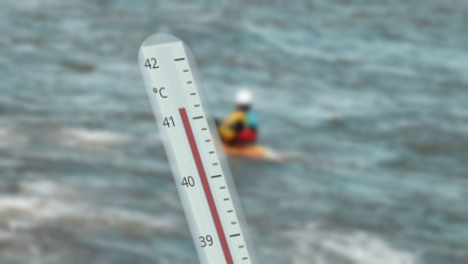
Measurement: 41.2 °C
